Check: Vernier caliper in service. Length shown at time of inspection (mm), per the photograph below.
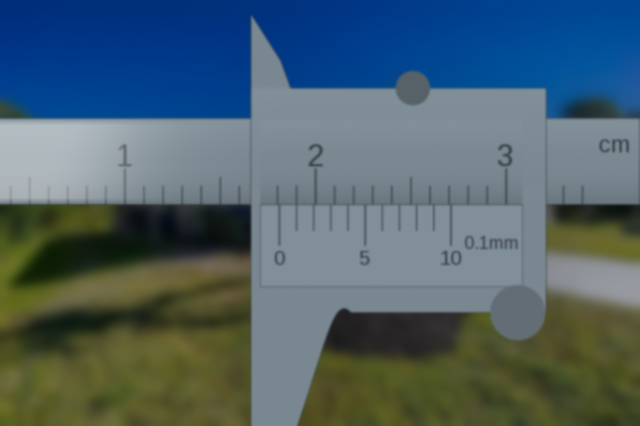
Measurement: 18.1 mm
